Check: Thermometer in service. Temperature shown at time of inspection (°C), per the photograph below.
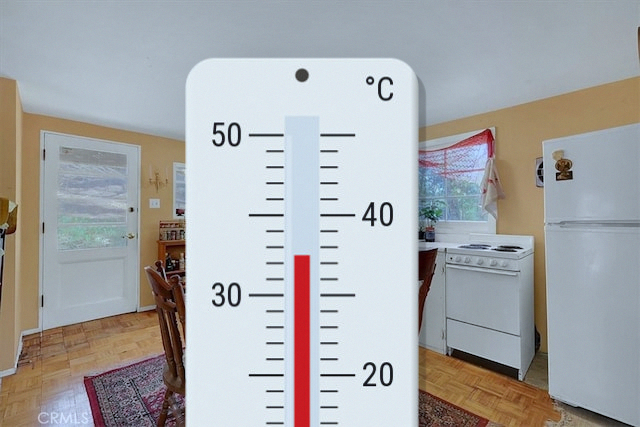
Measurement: 35 °C
